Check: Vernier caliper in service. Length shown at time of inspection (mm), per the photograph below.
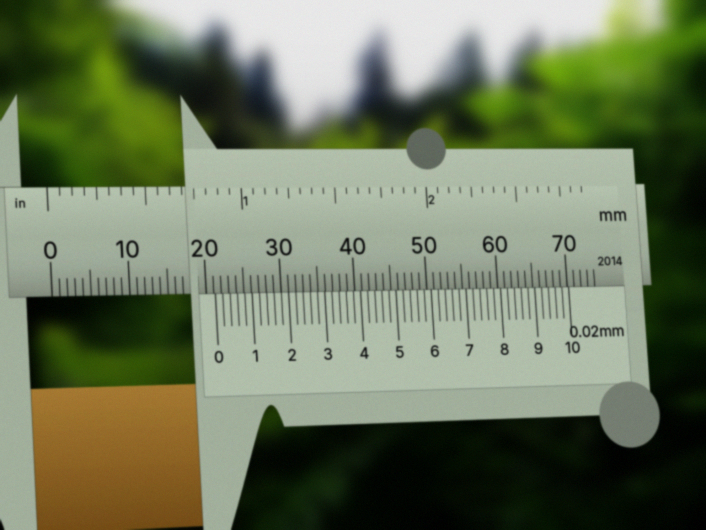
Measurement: 21.2 mm
